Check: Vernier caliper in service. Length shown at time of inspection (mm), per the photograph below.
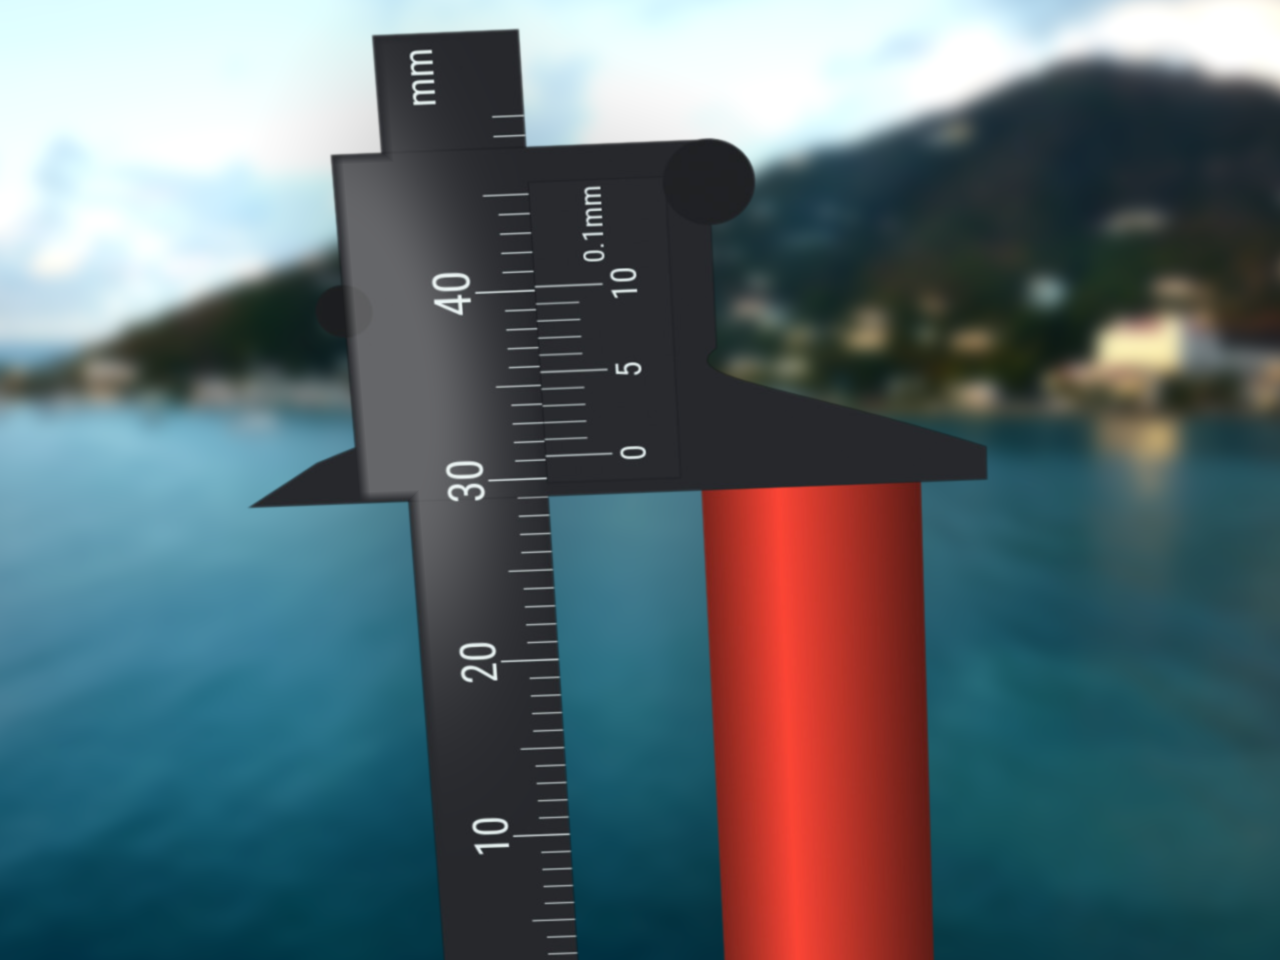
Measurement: 31.2 mm
